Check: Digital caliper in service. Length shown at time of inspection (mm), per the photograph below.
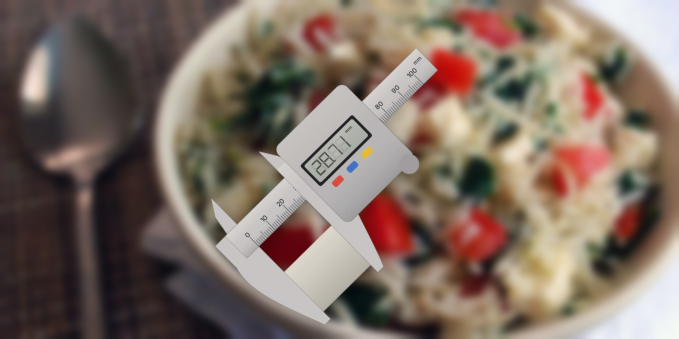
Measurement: 28.71 mm
